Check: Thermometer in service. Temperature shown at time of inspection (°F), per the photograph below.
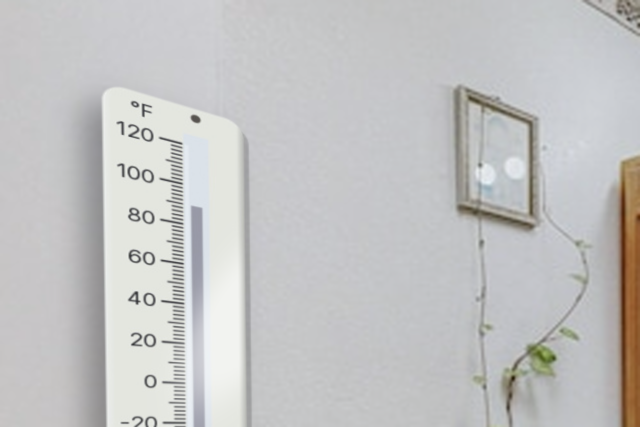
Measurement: 90 °F
